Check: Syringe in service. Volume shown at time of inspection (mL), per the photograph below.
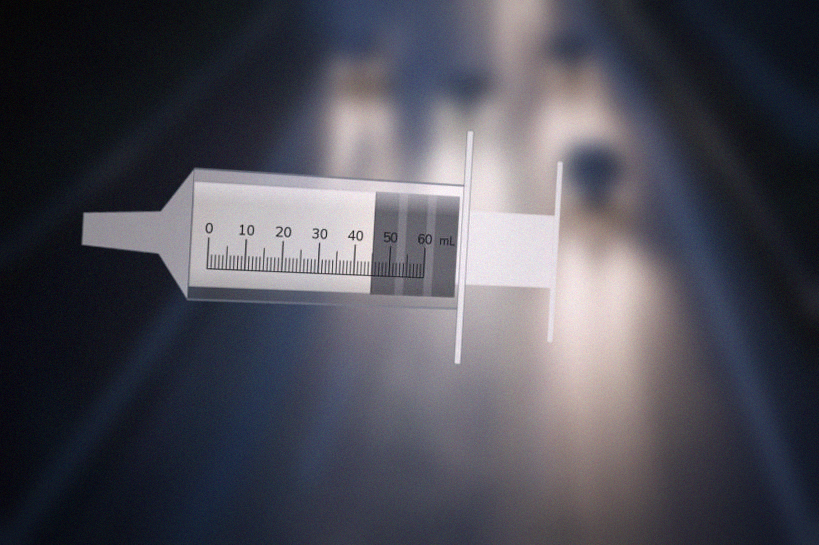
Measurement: 45 mL
